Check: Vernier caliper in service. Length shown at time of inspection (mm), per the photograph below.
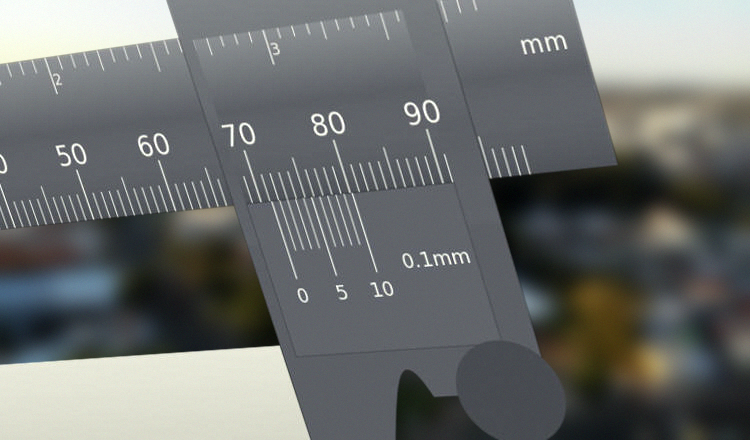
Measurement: 71.2 mm
